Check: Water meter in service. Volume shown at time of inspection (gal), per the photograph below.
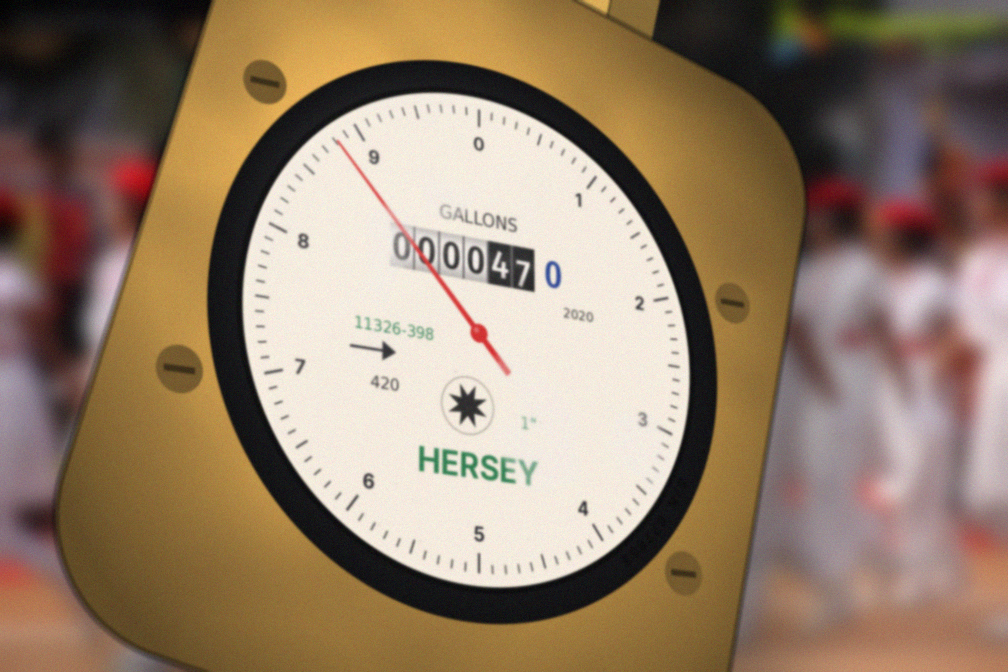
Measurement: 468.8 gal
